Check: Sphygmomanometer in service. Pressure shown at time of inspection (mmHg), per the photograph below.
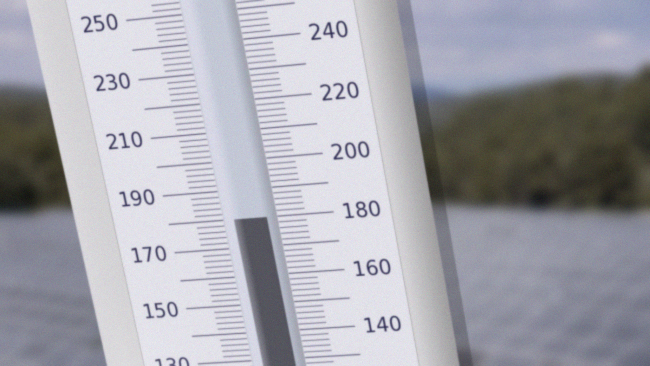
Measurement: 180 mmHg
